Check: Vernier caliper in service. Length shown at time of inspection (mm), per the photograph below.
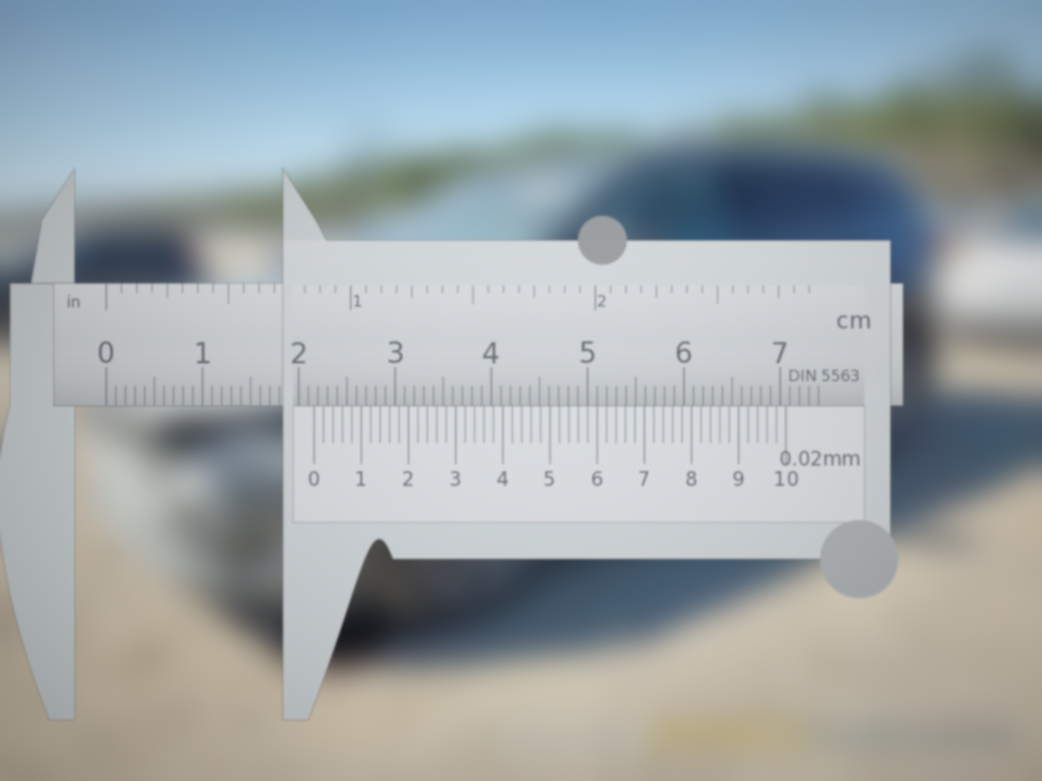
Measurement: 21.6 mm
